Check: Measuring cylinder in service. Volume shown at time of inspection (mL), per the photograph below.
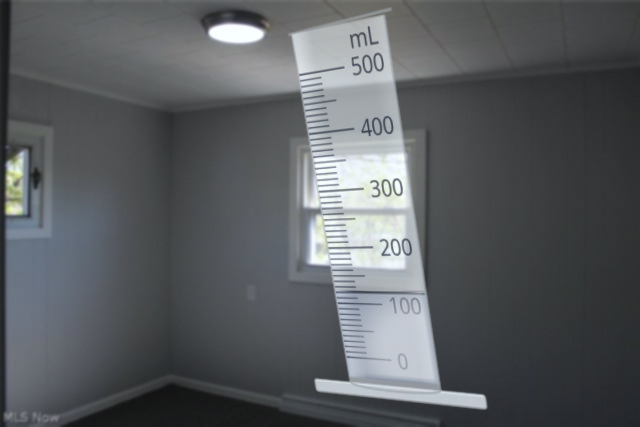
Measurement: 120 mL
